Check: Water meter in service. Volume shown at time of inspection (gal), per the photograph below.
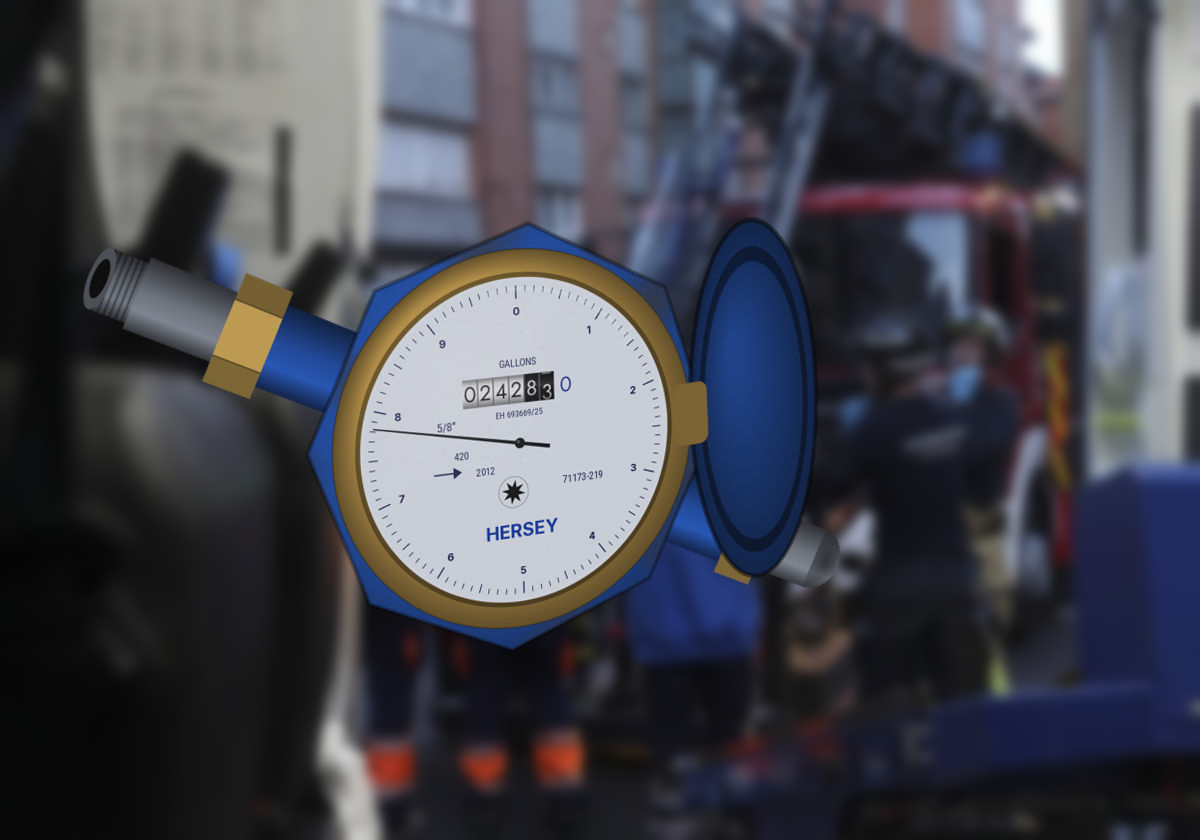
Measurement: 242827.8 gal
